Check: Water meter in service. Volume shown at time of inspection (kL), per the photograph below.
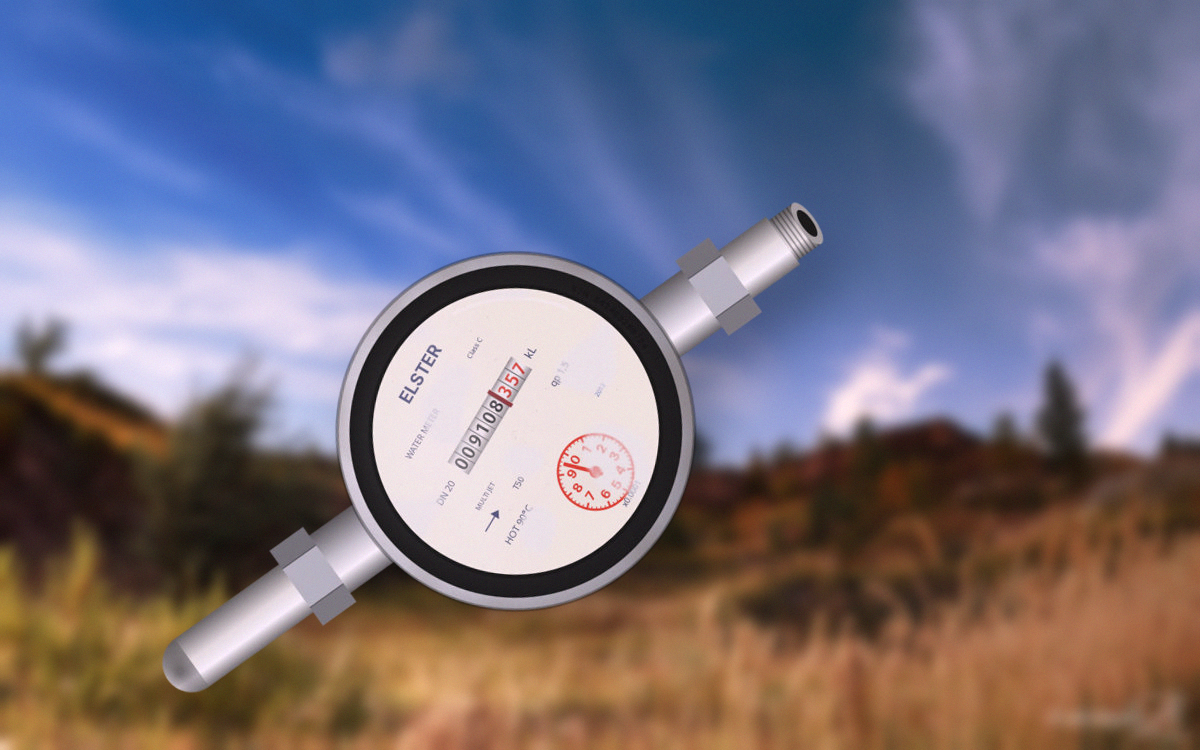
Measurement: 9108.3569 kL
